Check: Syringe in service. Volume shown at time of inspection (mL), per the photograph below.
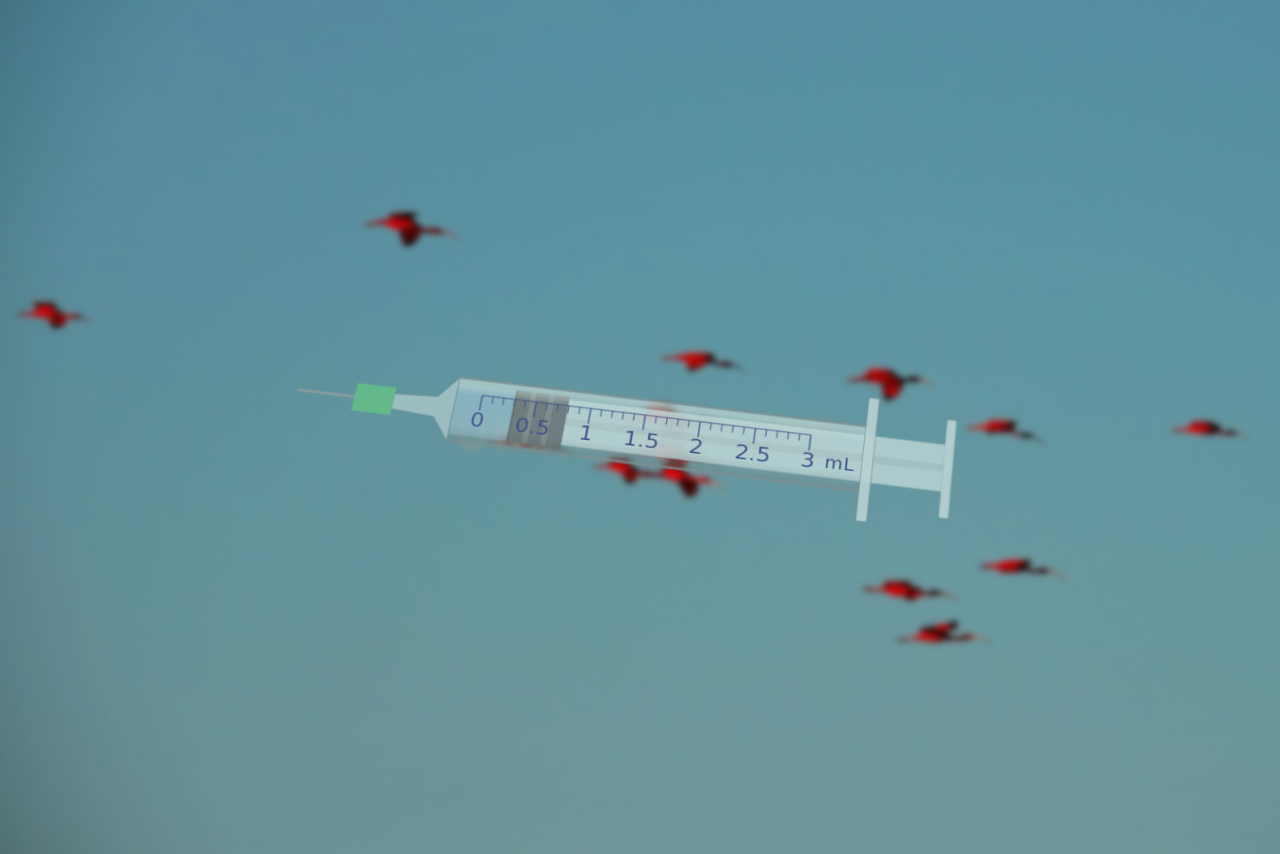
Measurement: 0.3 mL
